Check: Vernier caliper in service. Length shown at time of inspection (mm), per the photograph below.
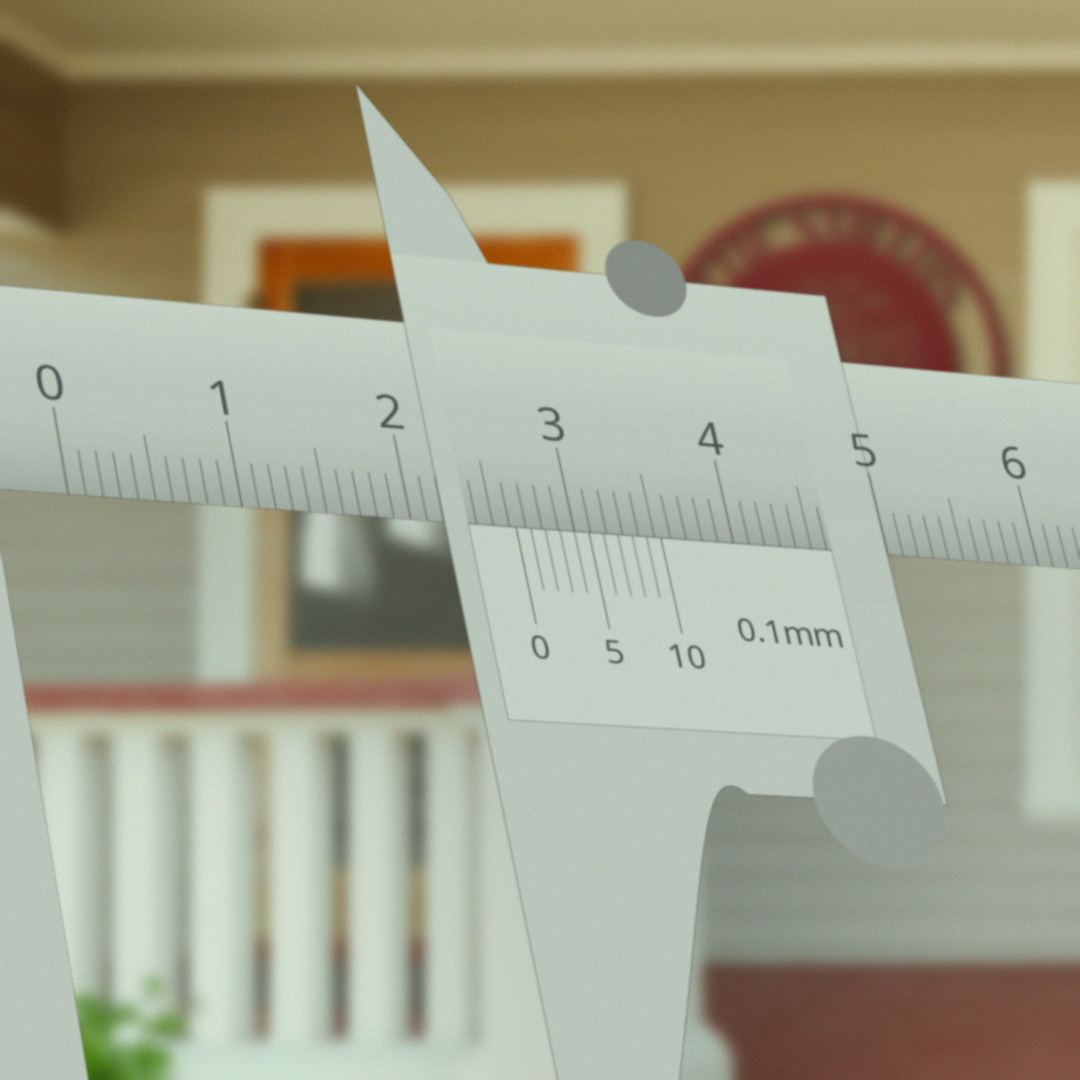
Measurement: 26.4 mm
